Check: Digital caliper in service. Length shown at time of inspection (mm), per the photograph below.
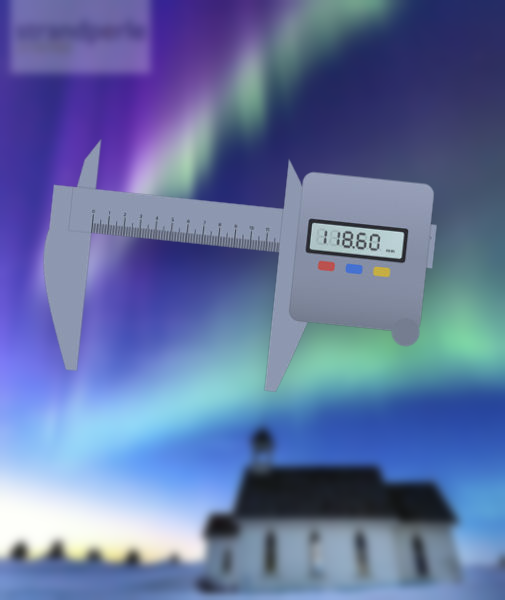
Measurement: 118.60 mm
